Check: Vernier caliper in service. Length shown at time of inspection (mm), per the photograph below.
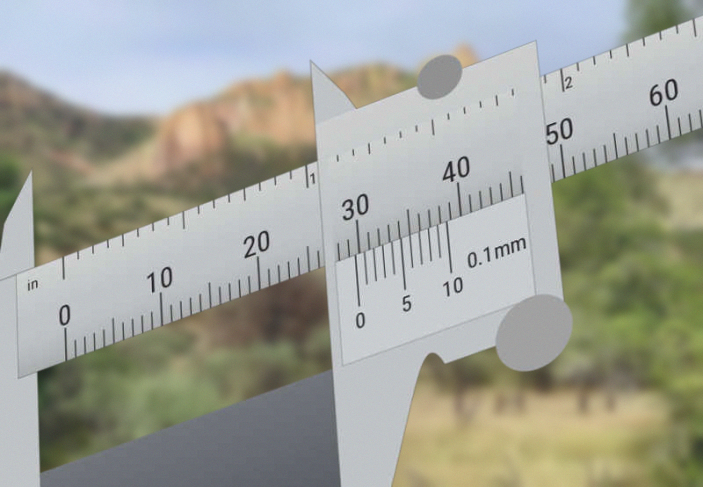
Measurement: 29.6 mm
